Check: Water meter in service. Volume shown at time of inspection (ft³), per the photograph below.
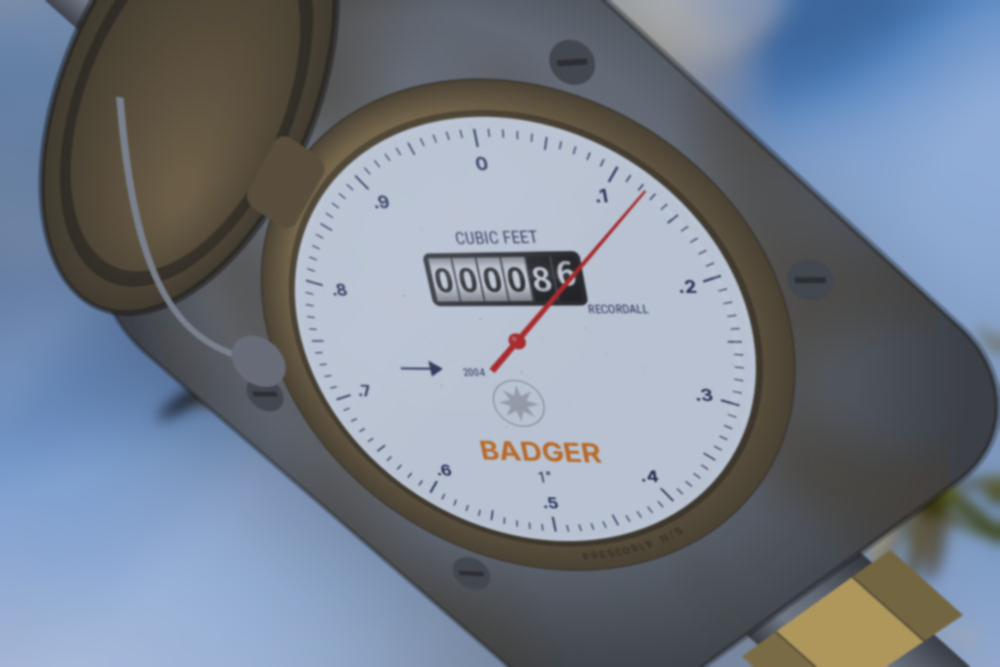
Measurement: 86.12 ft³
